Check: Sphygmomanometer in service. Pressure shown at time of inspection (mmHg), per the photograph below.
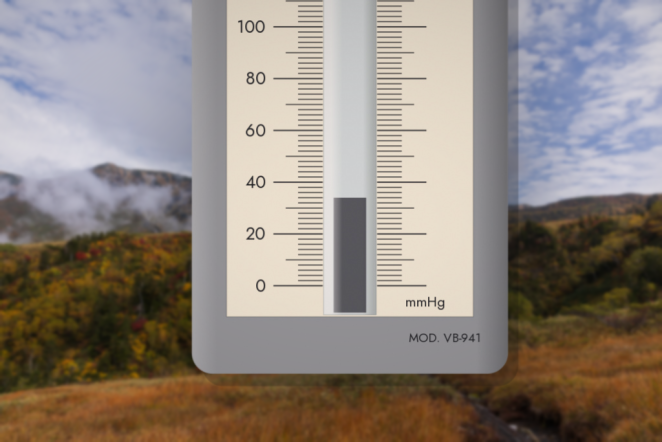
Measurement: 34 mmHg
